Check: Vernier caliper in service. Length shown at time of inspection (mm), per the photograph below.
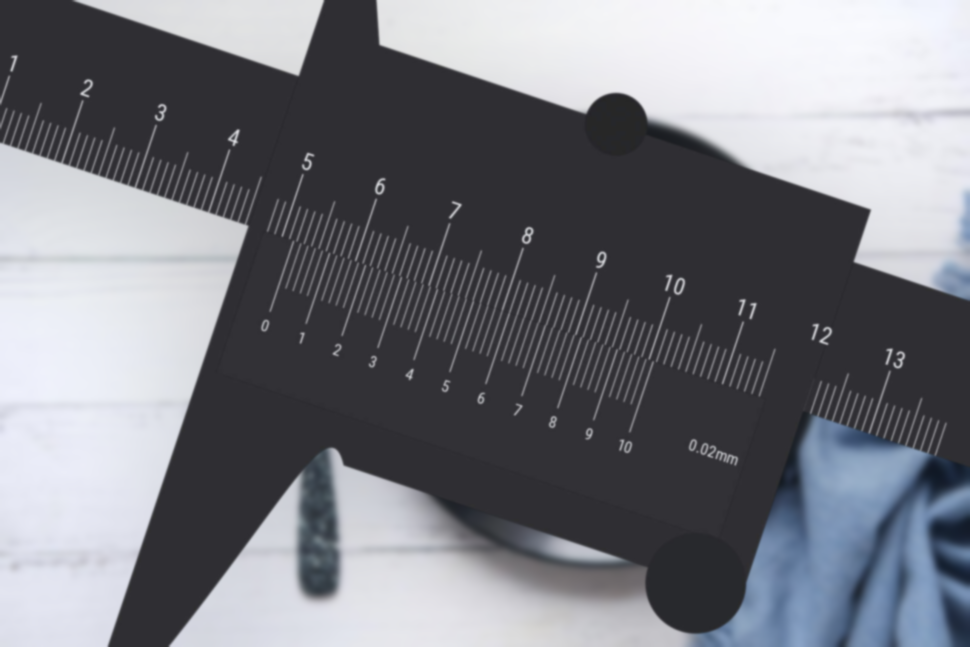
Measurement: 51.6 mm
